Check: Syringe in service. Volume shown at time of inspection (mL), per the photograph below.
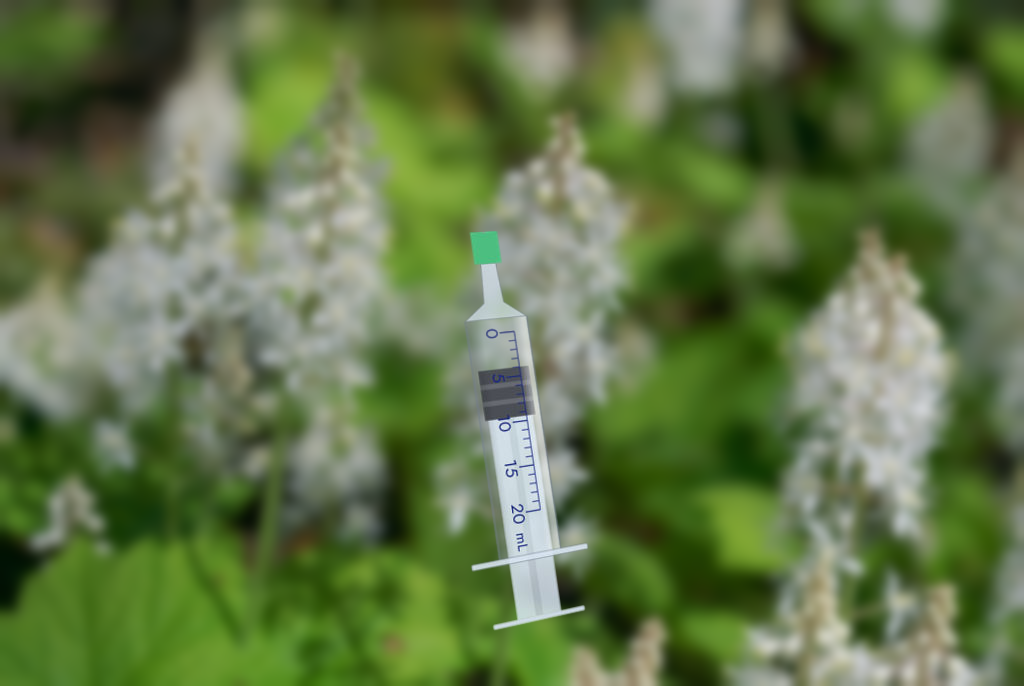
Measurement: 4 mL
